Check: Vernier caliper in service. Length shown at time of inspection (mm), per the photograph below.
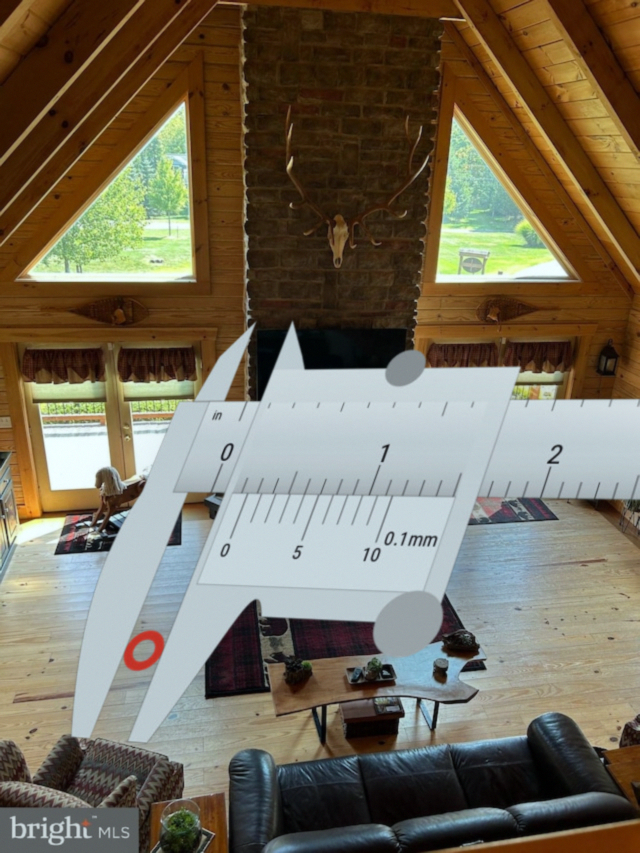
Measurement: 2.4 mm
